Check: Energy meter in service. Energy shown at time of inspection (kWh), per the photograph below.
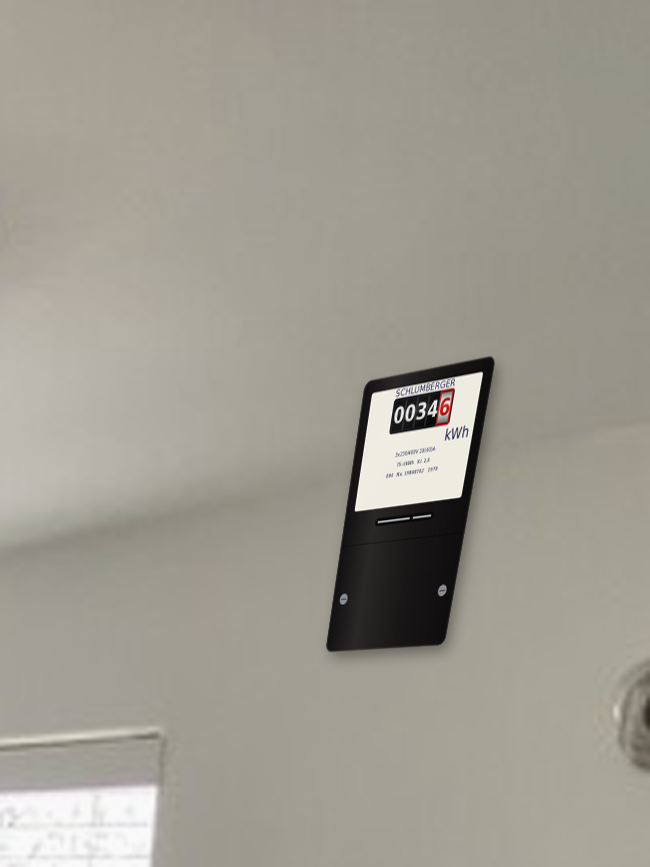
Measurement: 34.6 kWh
